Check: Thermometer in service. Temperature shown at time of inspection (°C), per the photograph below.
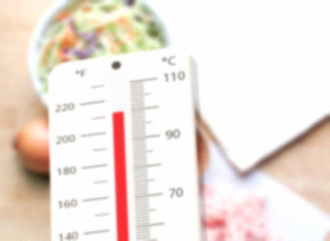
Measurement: 100 °C
